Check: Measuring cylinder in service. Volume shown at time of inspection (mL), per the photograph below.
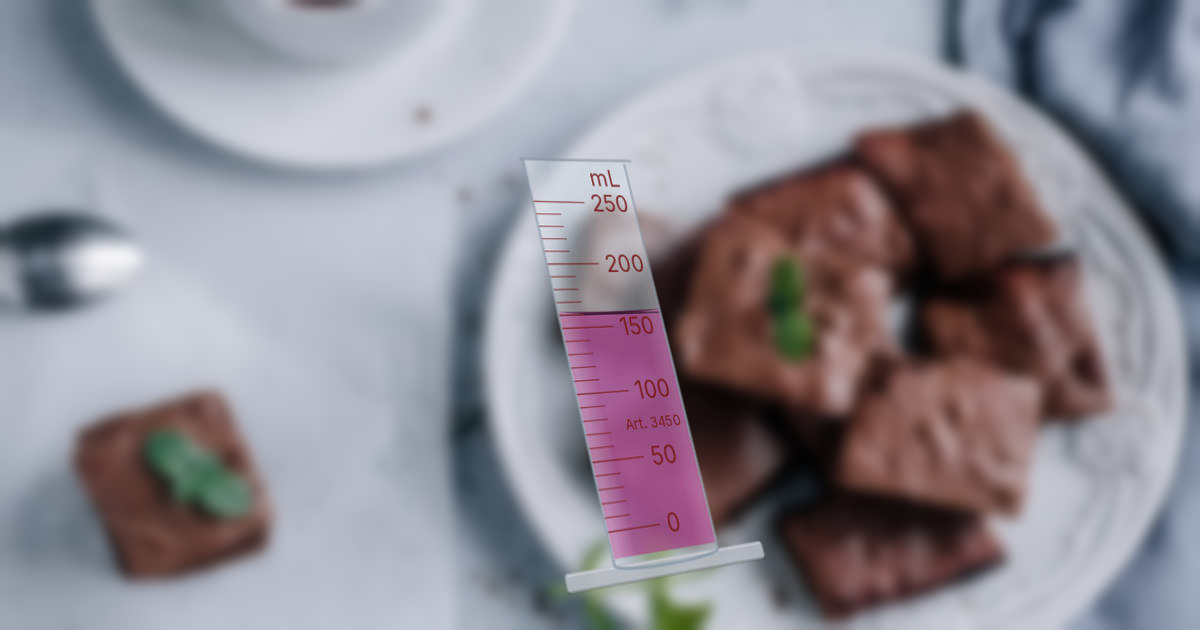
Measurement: 160 mL
